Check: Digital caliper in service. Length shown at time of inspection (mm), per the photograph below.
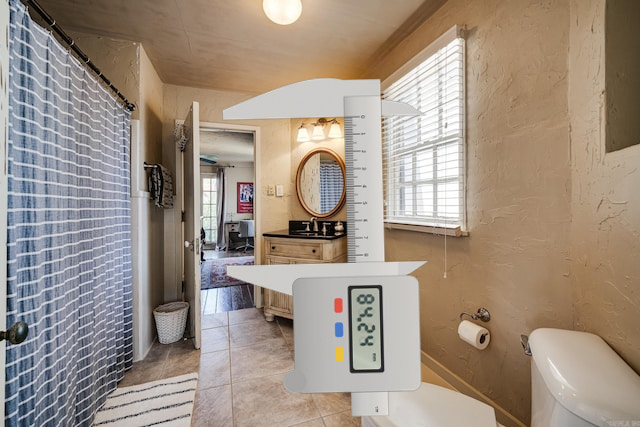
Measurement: 84.24 mm
